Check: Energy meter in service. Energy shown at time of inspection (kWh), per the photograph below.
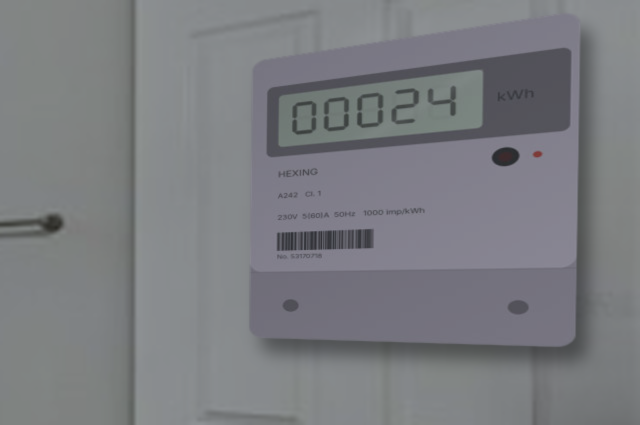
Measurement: 24 kWh
